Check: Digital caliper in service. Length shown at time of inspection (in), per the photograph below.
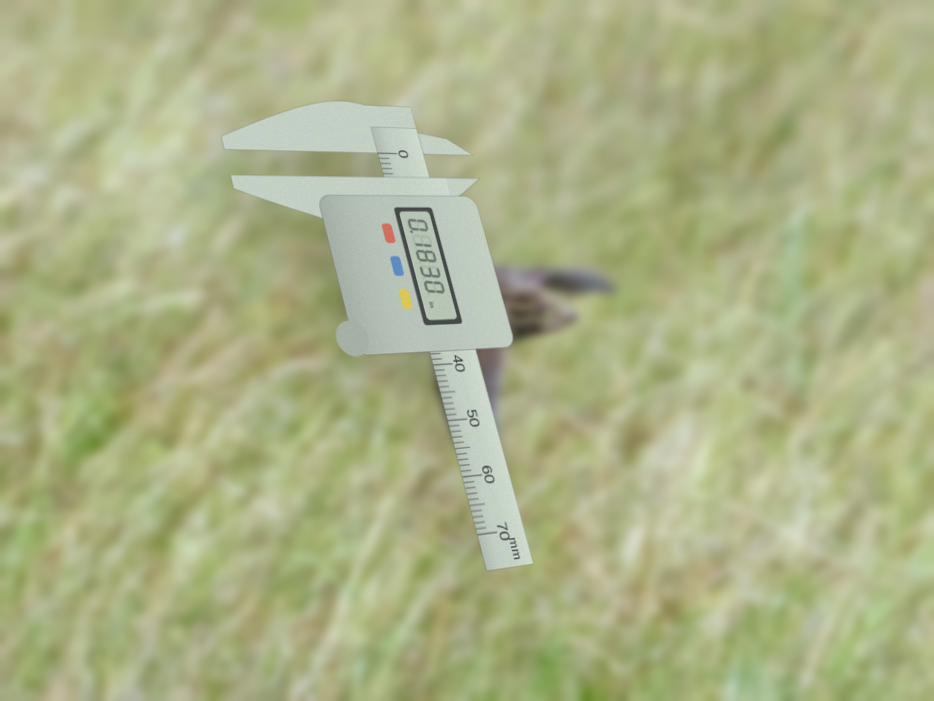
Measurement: 0.1830 in
